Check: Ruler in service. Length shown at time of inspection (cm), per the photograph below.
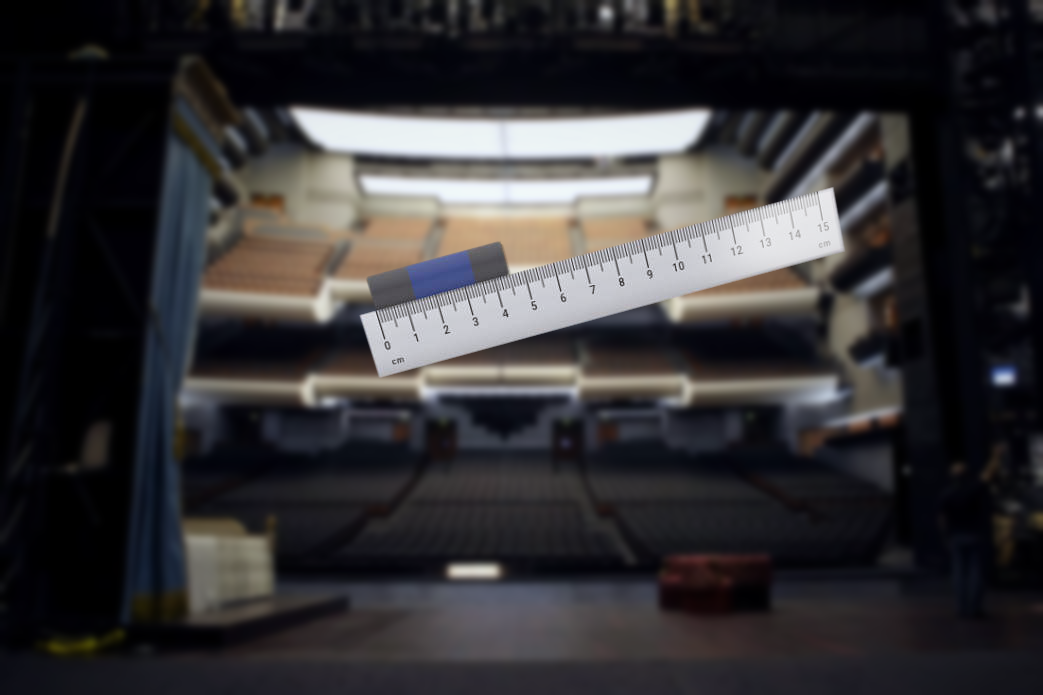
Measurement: 4.5 cm
